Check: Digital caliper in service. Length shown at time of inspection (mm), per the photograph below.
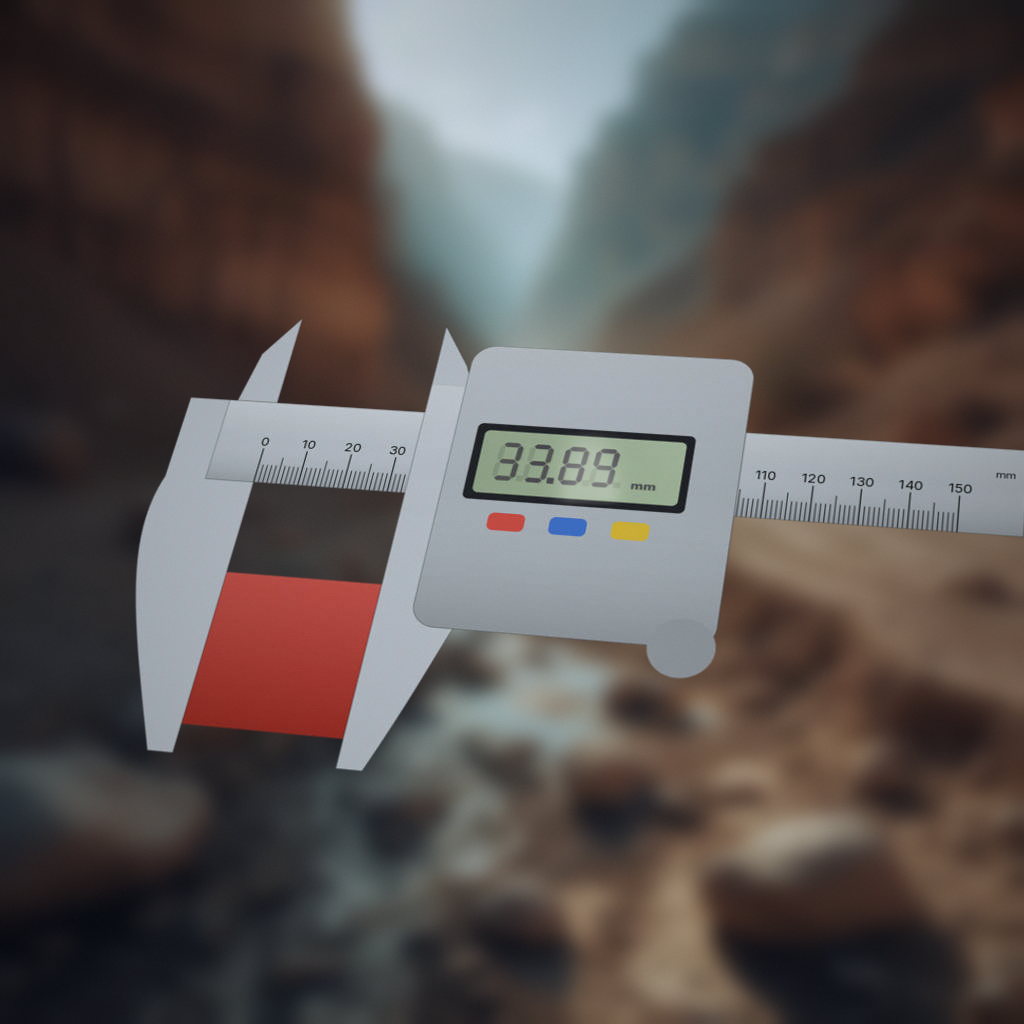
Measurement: 33.89 mm
